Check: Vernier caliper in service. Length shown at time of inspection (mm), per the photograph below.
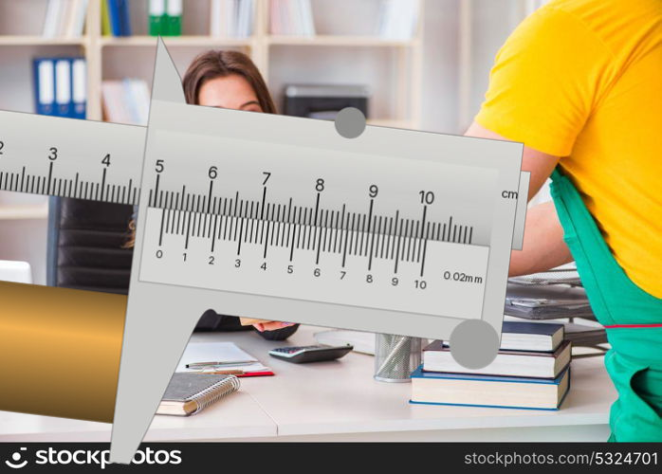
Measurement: 51.8 mm
